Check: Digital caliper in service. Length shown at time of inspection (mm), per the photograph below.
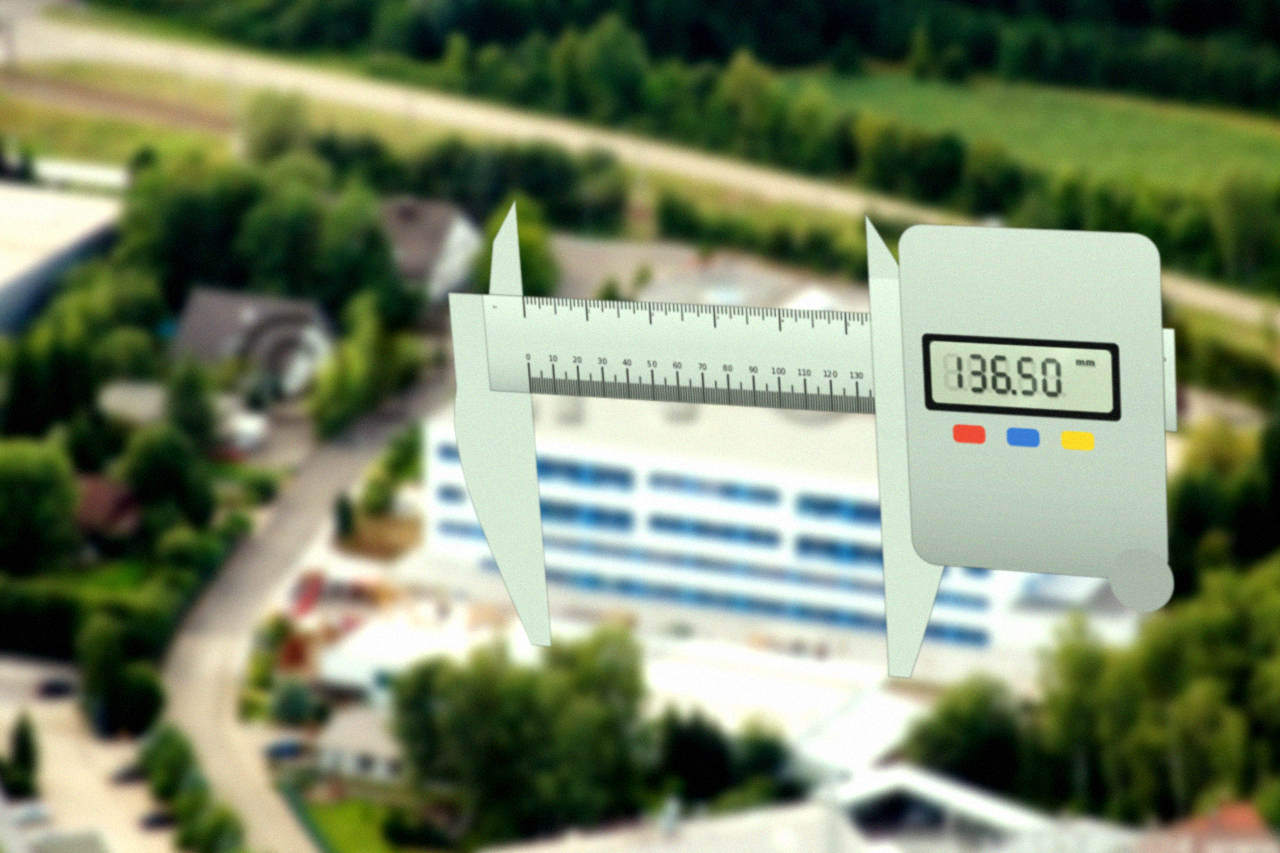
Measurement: 136.50 mm
